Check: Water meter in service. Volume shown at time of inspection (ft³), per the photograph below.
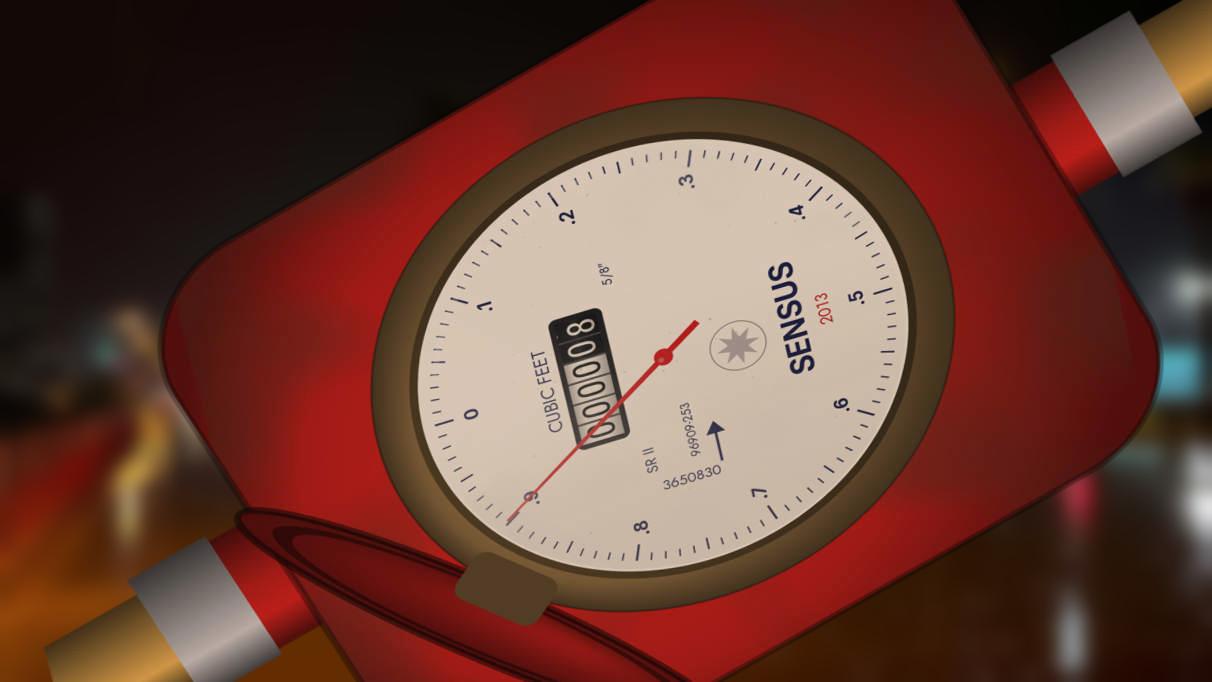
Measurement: 7.90 ft³
